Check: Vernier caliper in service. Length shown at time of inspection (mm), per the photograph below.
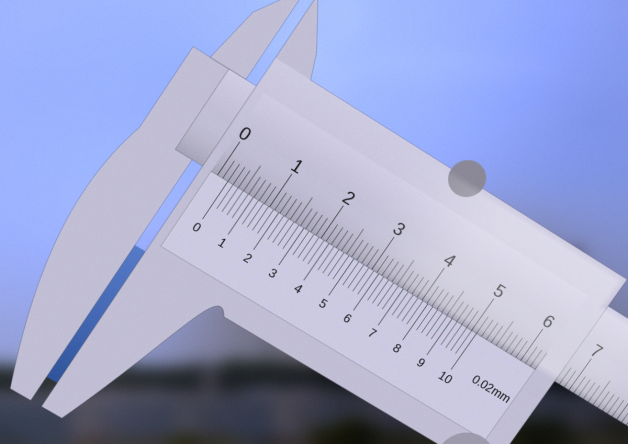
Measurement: 2.0 mm
